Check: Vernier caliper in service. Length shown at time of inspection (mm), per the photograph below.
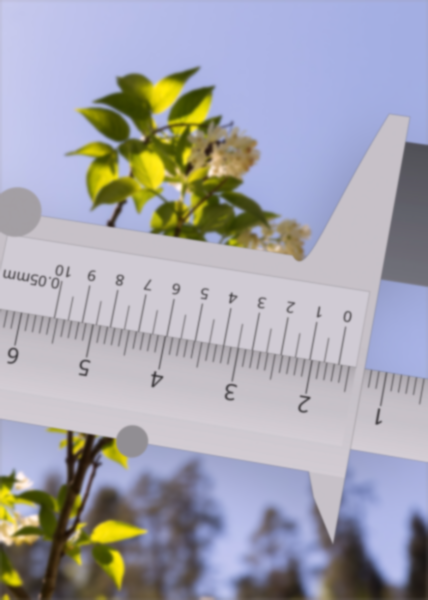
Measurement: 16.4 mm
